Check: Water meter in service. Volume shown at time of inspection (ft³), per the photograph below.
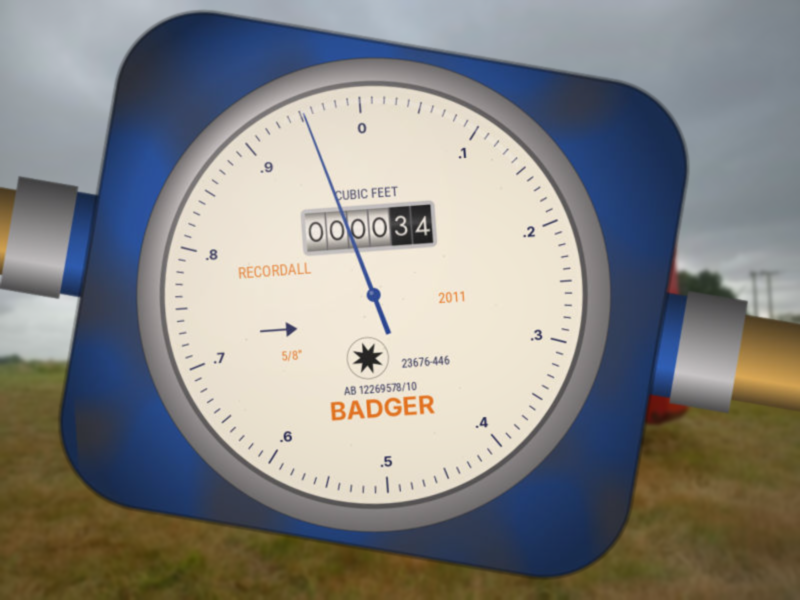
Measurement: 33.95 ft³
